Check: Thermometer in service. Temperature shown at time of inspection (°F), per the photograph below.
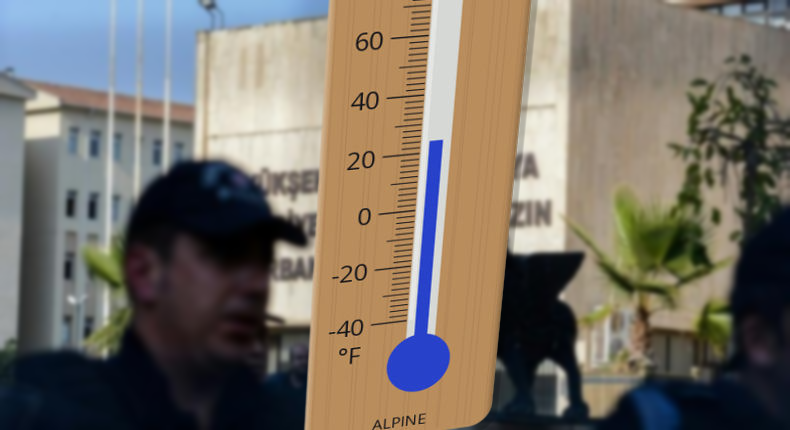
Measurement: 24 °F
